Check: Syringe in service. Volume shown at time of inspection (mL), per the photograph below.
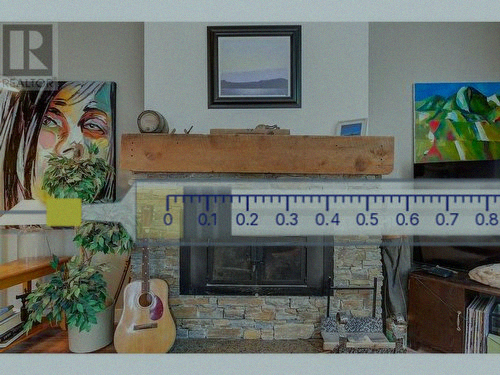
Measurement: 0.04 mL
